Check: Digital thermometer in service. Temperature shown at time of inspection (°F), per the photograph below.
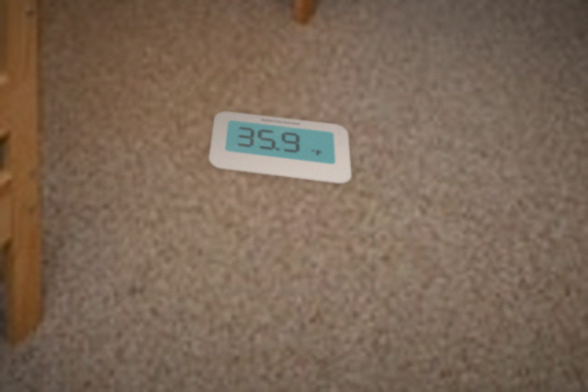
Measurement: 35.9 °F
